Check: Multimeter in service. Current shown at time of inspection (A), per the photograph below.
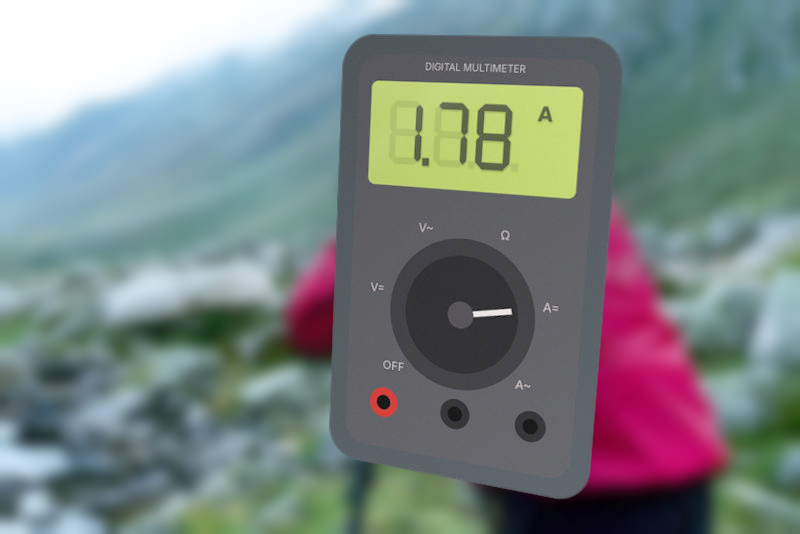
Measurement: 1.78 A
